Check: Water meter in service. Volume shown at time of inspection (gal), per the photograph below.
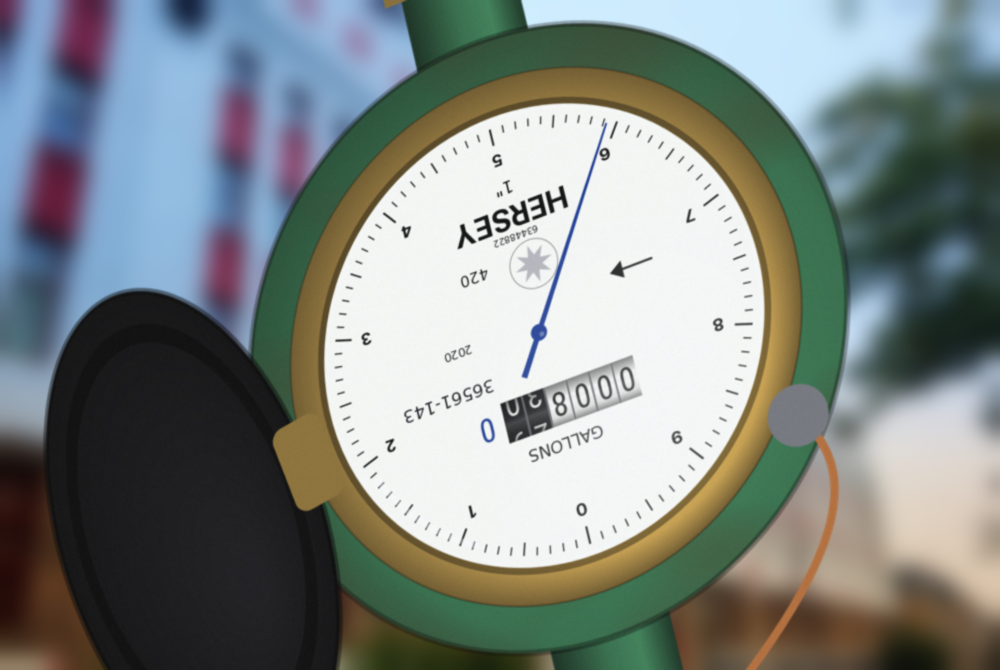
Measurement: 8295.9 gal
